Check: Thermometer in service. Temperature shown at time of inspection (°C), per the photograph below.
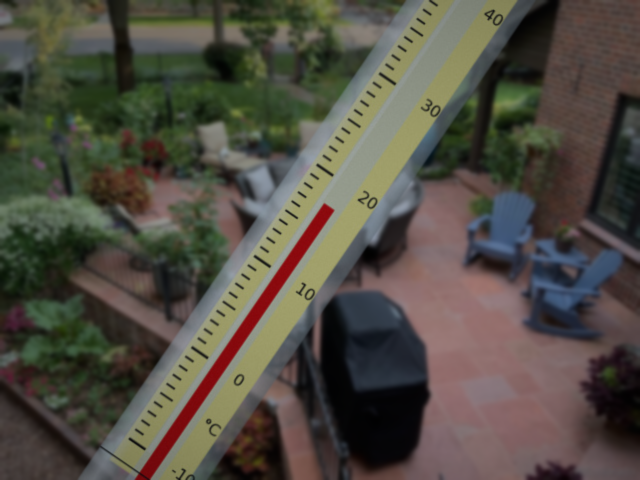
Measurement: 17.5 °C
